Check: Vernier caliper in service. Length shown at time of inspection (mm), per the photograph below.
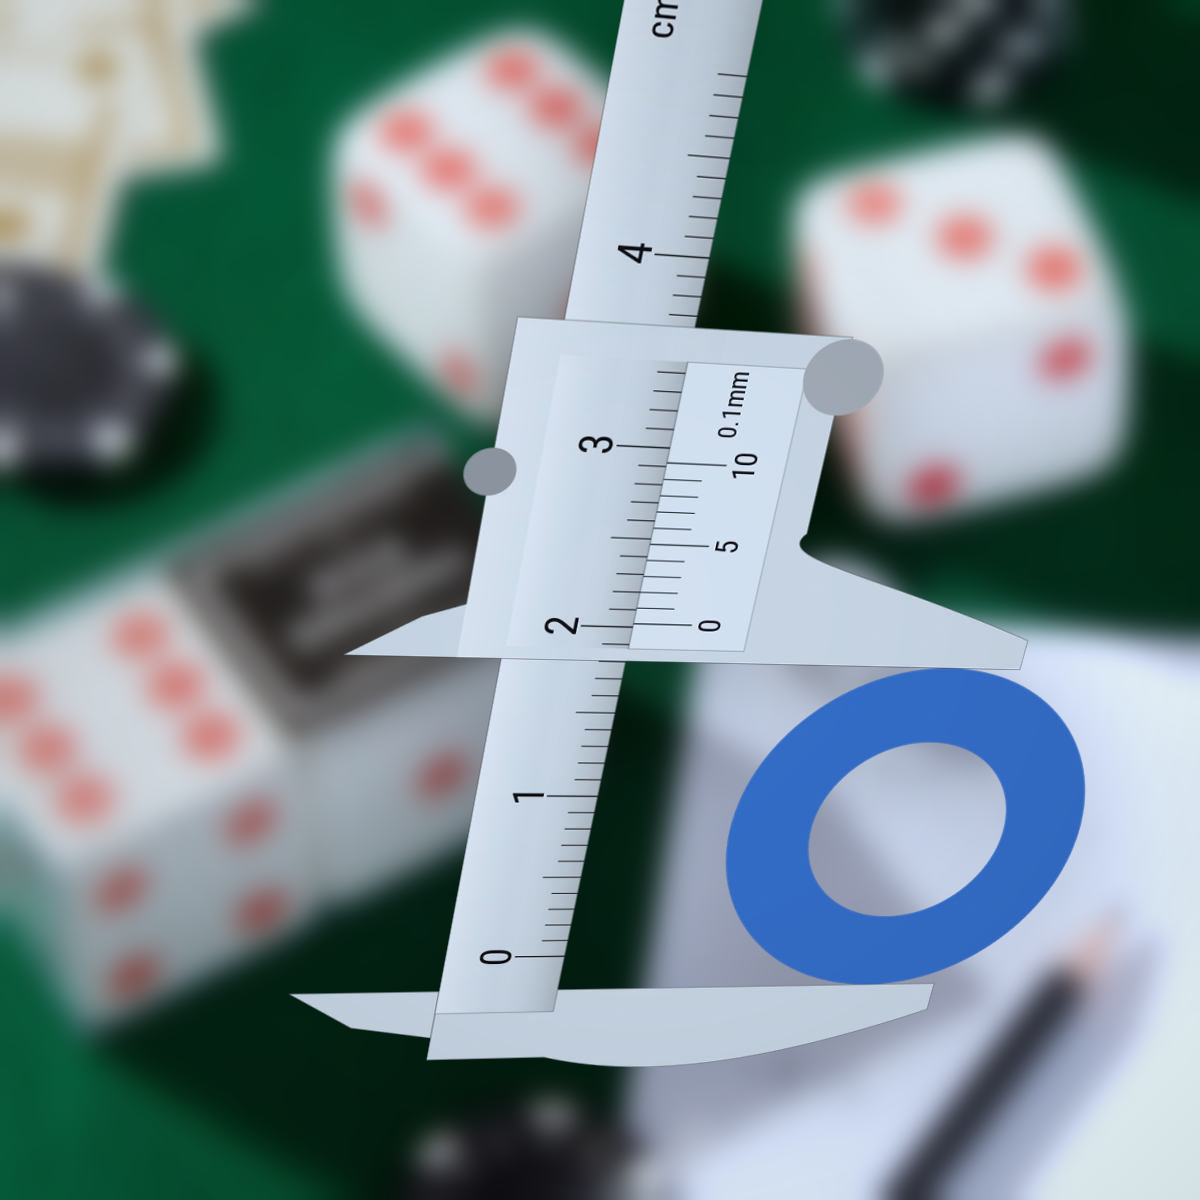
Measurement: 20.2 mm
